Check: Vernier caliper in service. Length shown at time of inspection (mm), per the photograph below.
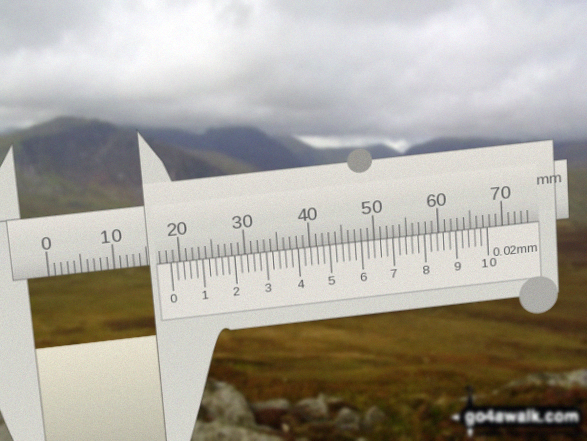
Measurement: 18.6 mm
